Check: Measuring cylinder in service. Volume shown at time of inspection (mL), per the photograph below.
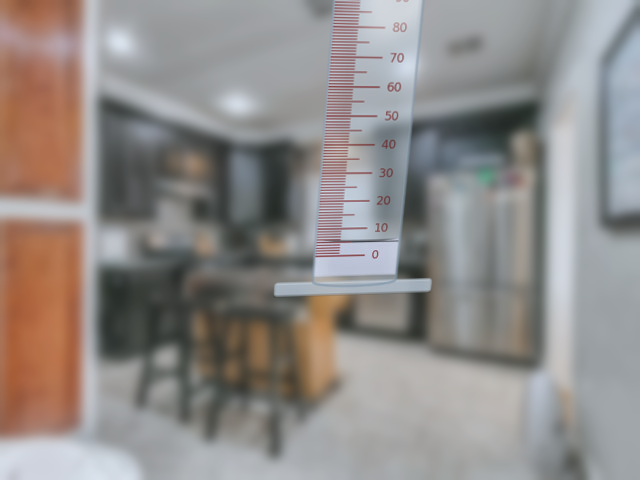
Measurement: 5 mL
